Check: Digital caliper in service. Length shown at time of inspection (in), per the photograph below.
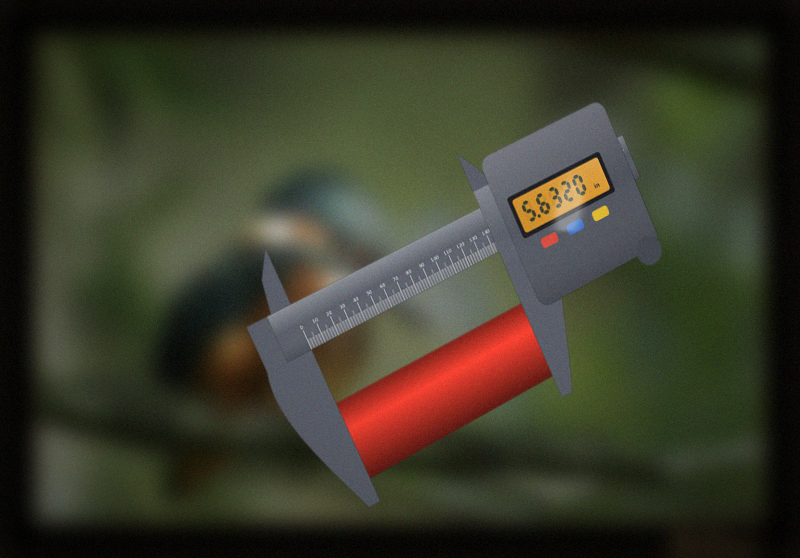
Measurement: 5.6320 in
